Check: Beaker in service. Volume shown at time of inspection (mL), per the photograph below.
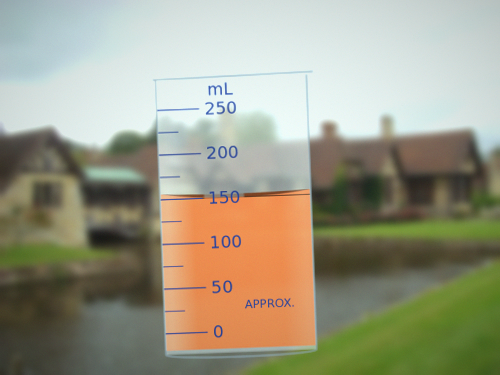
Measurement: 150 mL
